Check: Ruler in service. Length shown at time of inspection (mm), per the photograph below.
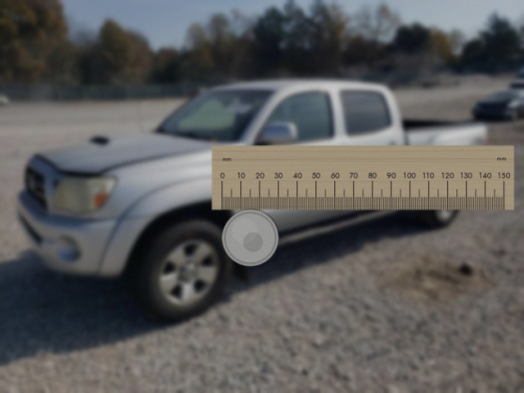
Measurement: 30 mm
